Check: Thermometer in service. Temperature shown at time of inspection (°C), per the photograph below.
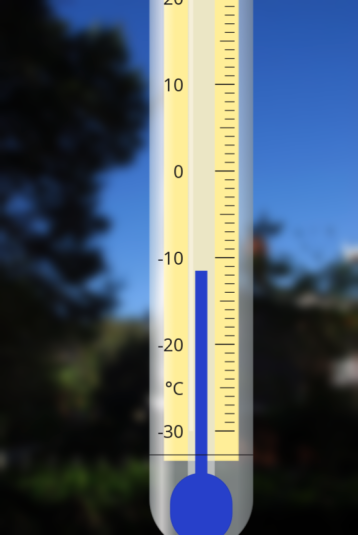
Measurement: -11.5 °C
